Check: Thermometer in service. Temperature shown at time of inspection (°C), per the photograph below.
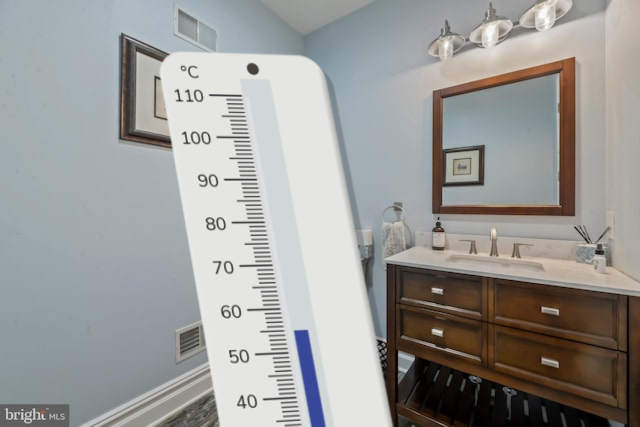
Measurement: 55 °C
